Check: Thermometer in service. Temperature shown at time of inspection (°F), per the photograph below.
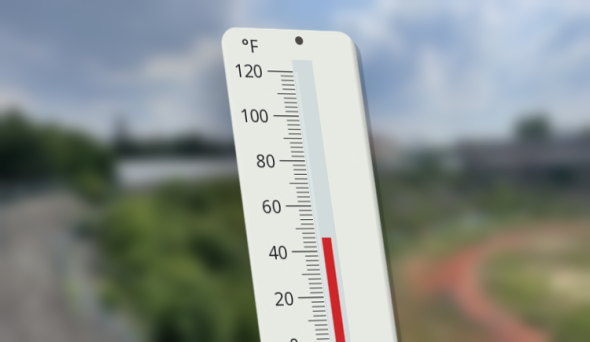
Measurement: 46 °F
